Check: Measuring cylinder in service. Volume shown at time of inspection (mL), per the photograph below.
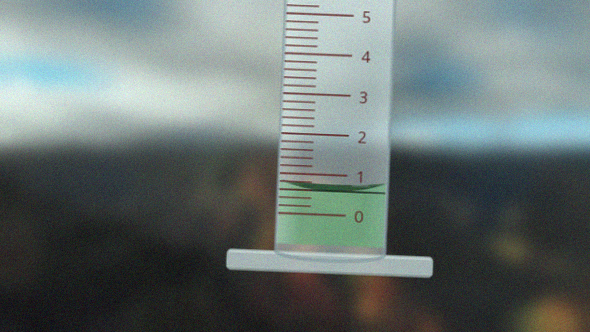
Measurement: 0.6 mL
